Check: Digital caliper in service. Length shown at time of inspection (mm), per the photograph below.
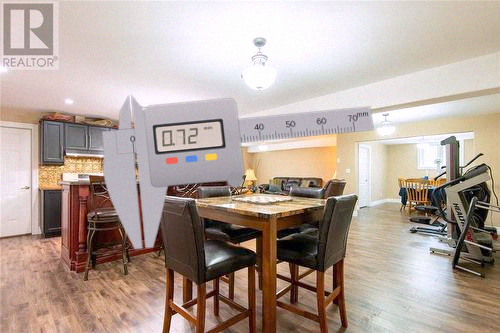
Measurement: 0.72 mm
